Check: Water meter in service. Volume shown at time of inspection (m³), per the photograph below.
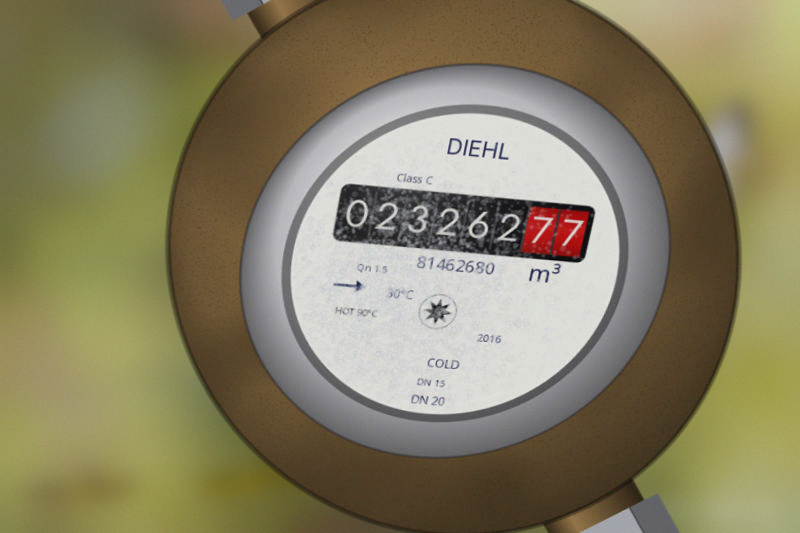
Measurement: 23262.77 m³
